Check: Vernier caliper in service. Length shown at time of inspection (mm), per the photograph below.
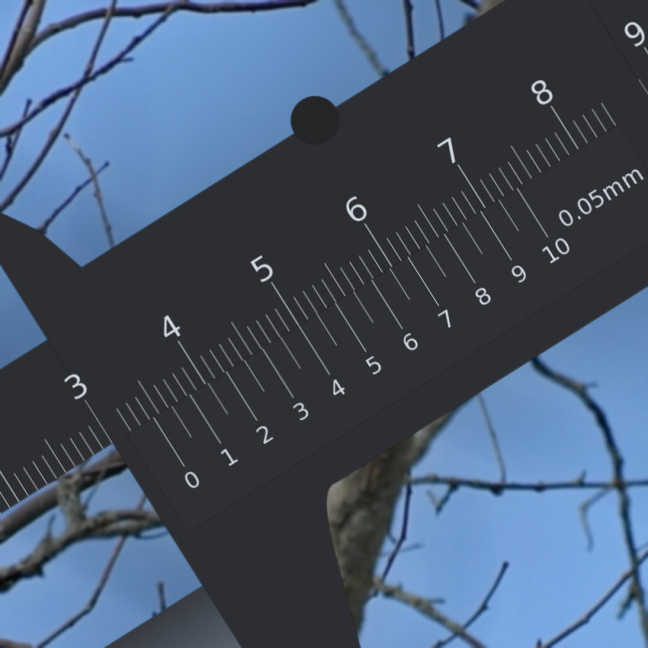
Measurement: 34.4 mm
